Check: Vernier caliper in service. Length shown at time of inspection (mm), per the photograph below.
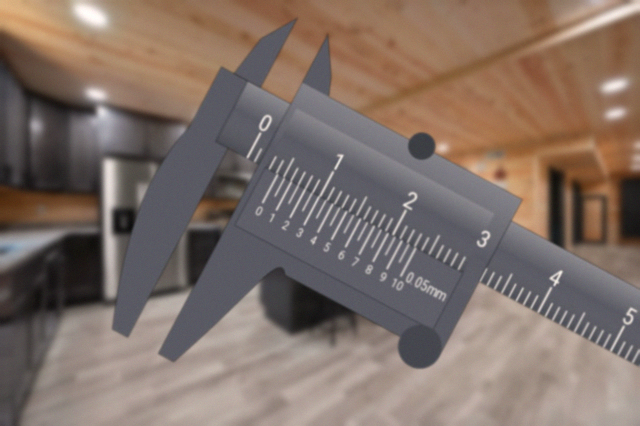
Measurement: 4.2 mm
